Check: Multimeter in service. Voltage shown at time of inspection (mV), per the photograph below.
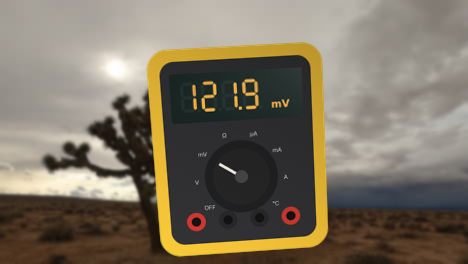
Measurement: 121.9 mV
